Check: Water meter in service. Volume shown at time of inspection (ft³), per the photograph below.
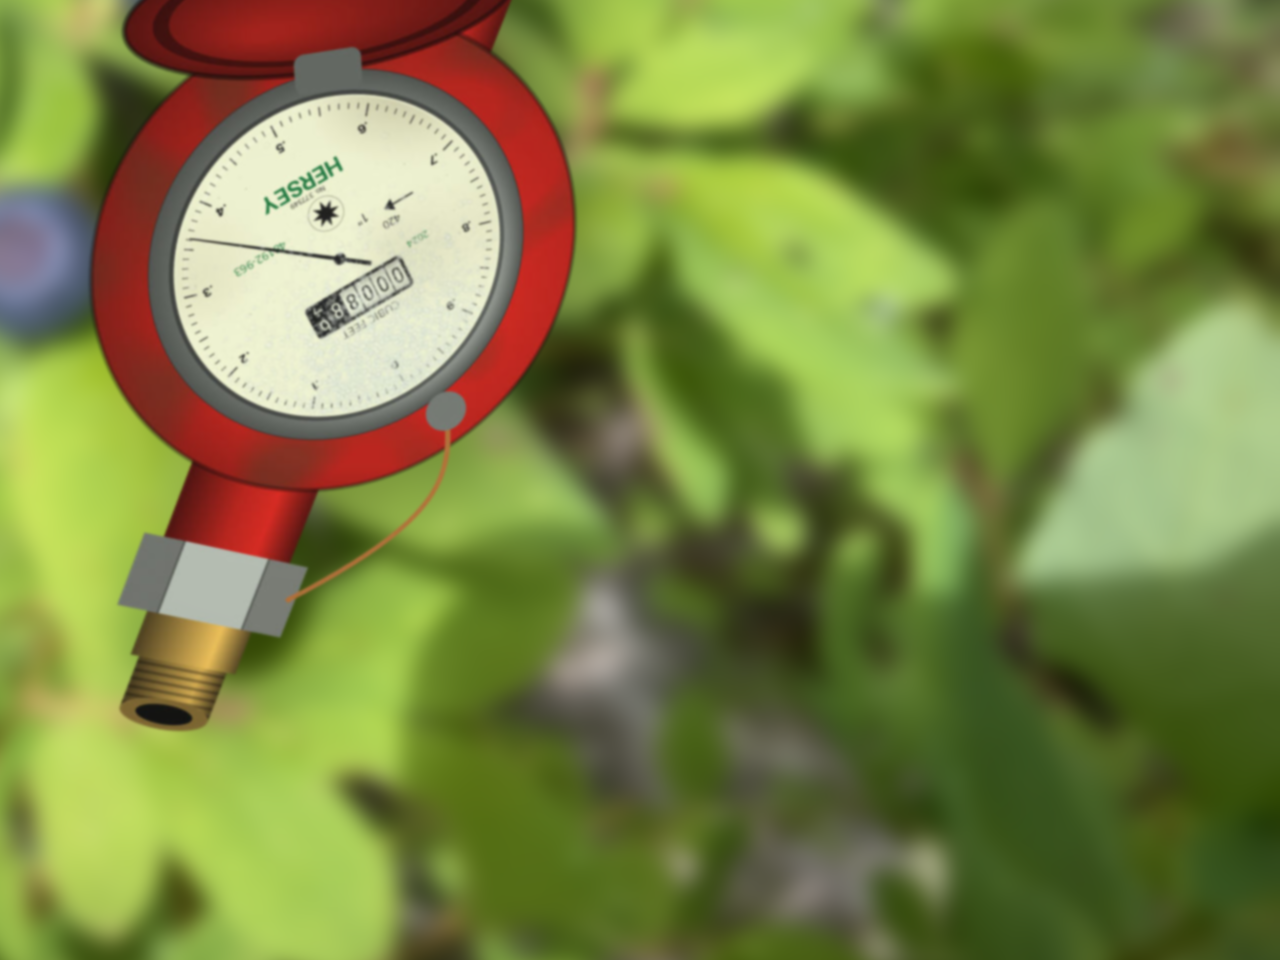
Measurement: 886.36 ft³
